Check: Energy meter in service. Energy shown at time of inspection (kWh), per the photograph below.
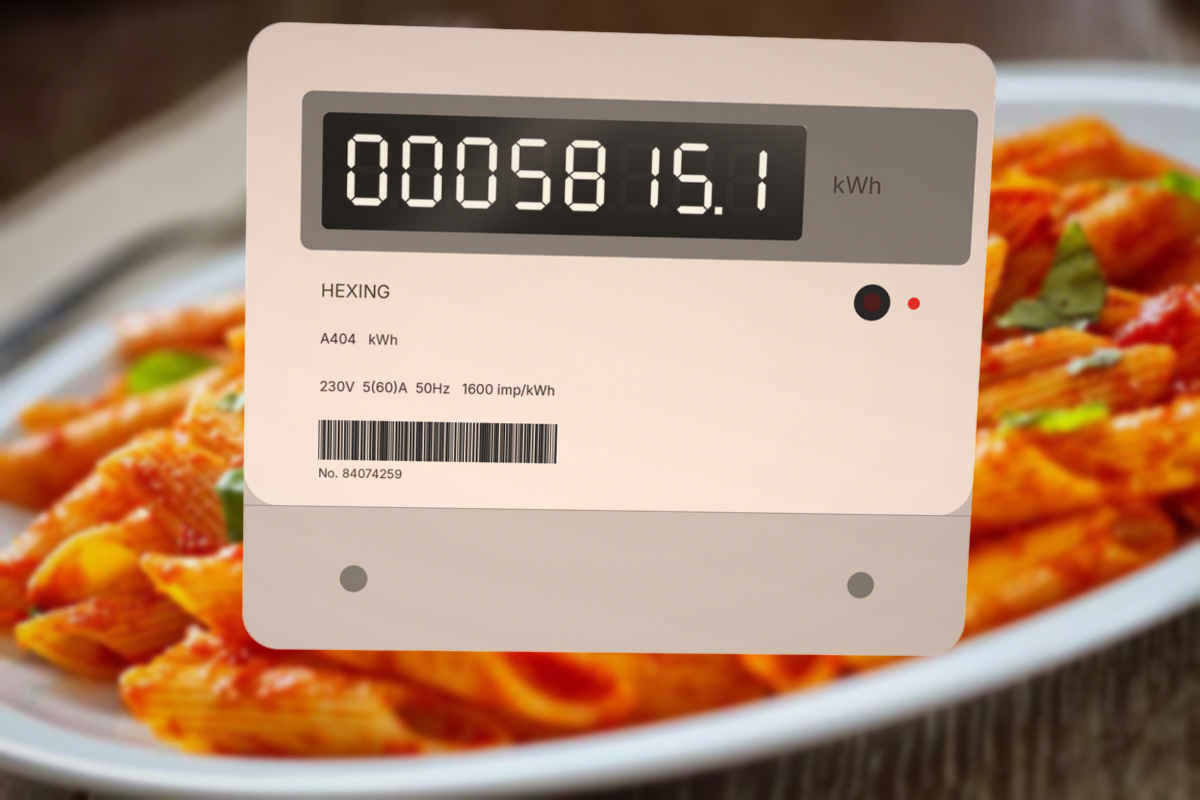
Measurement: 5815.1 kWh
